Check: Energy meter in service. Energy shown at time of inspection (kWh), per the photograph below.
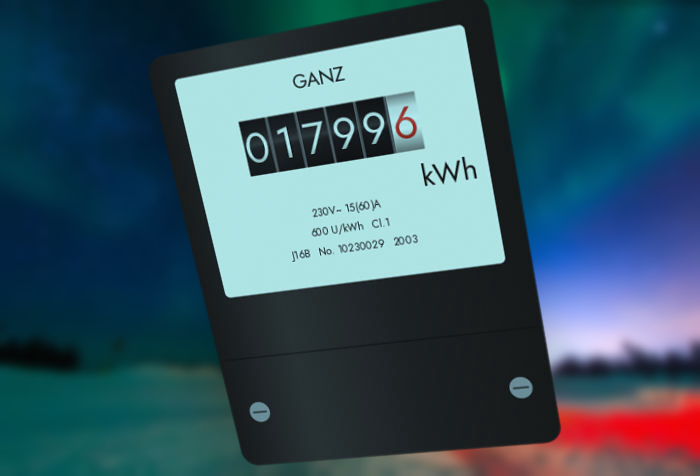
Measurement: 1799.6 kWh
